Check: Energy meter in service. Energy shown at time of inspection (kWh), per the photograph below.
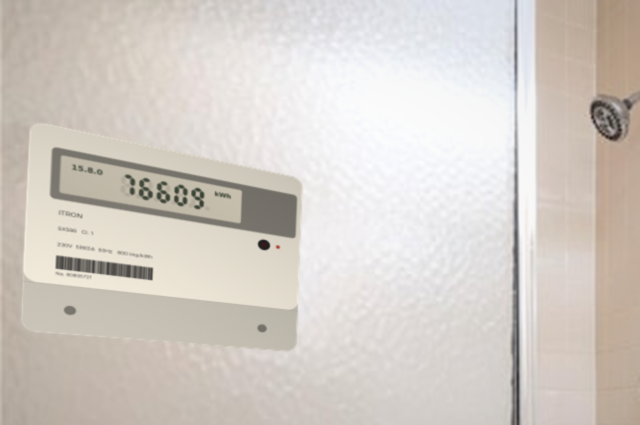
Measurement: 76609 kWh
